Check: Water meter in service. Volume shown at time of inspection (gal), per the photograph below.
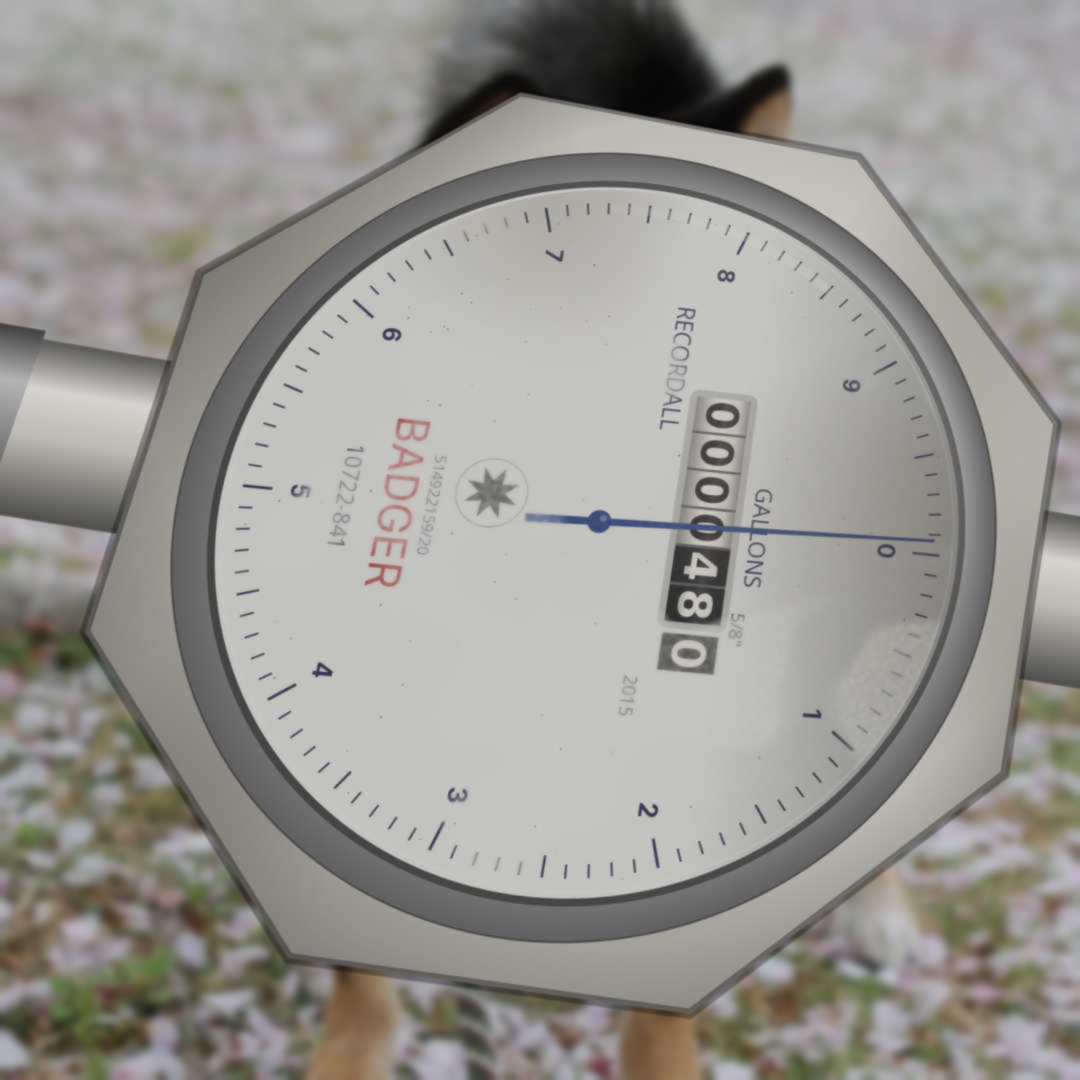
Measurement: 479.9 gal
